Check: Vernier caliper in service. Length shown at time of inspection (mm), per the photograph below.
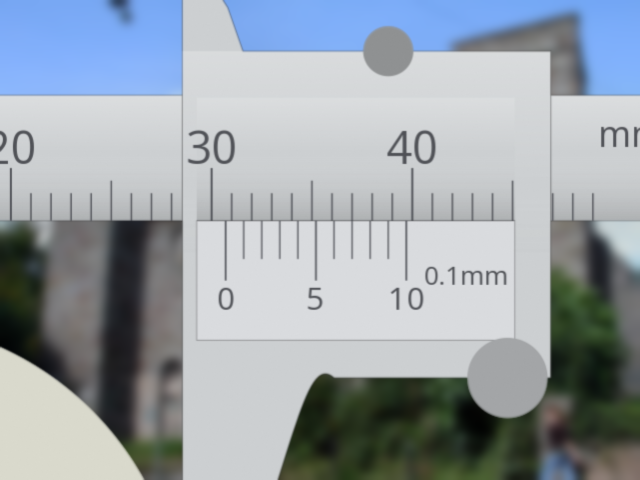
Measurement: 30.7 mm
